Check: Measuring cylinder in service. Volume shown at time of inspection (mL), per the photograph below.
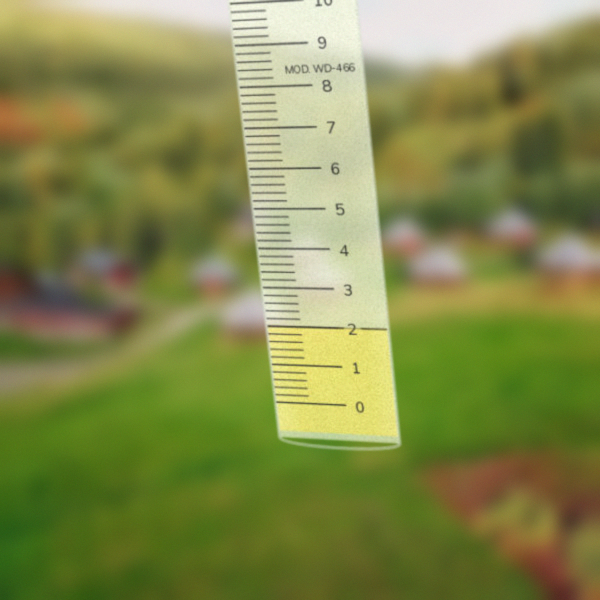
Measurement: 2 mL
